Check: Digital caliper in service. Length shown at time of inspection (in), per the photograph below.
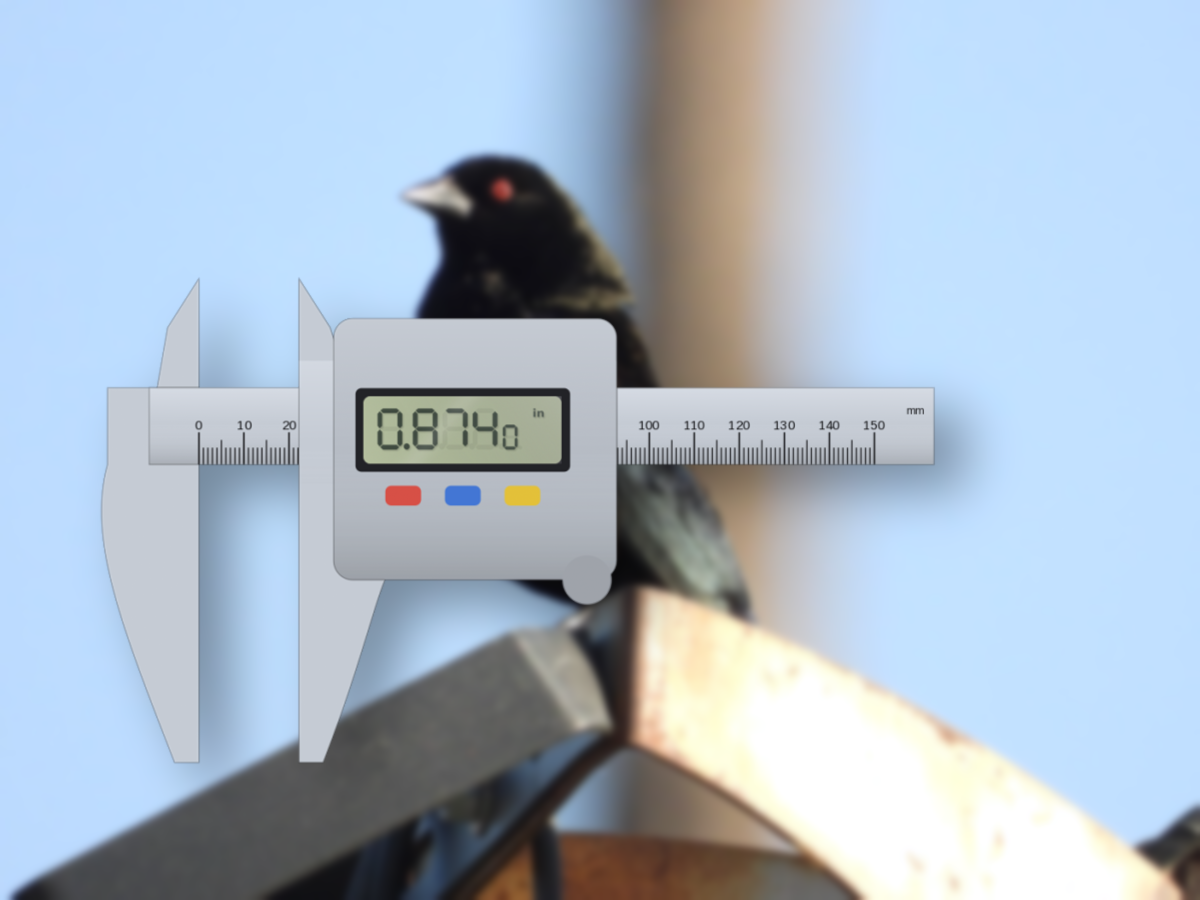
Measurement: 0.8740 in
